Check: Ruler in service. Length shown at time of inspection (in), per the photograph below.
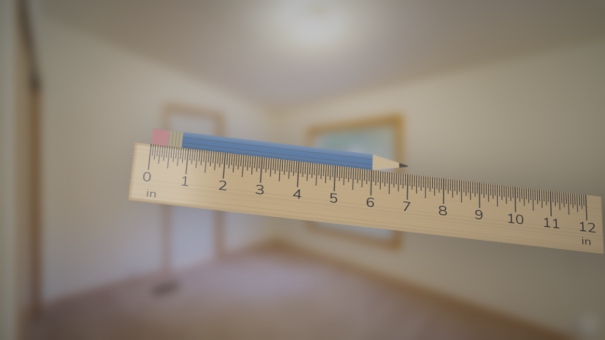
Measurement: 7 in
